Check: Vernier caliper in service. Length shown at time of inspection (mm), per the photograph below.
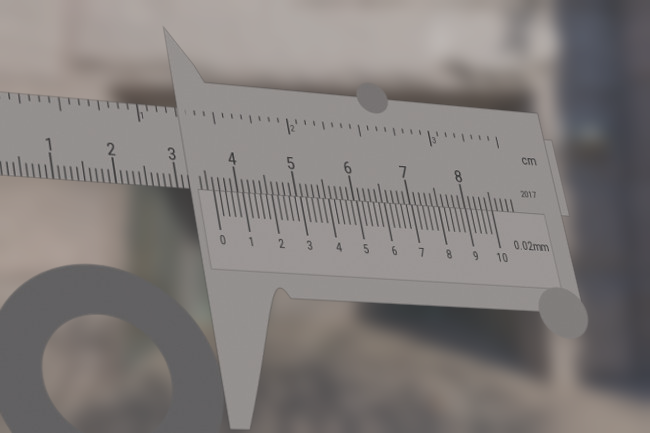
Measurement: 36.0 mm
